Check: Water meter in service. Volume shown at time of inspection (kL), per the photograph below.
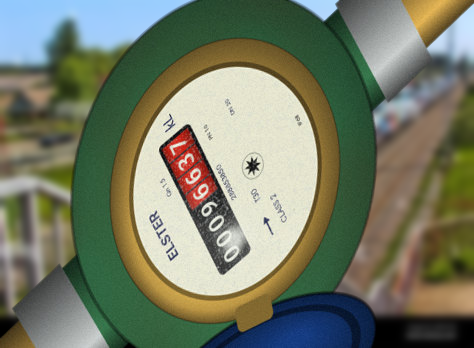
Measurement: 9.6637 kL
